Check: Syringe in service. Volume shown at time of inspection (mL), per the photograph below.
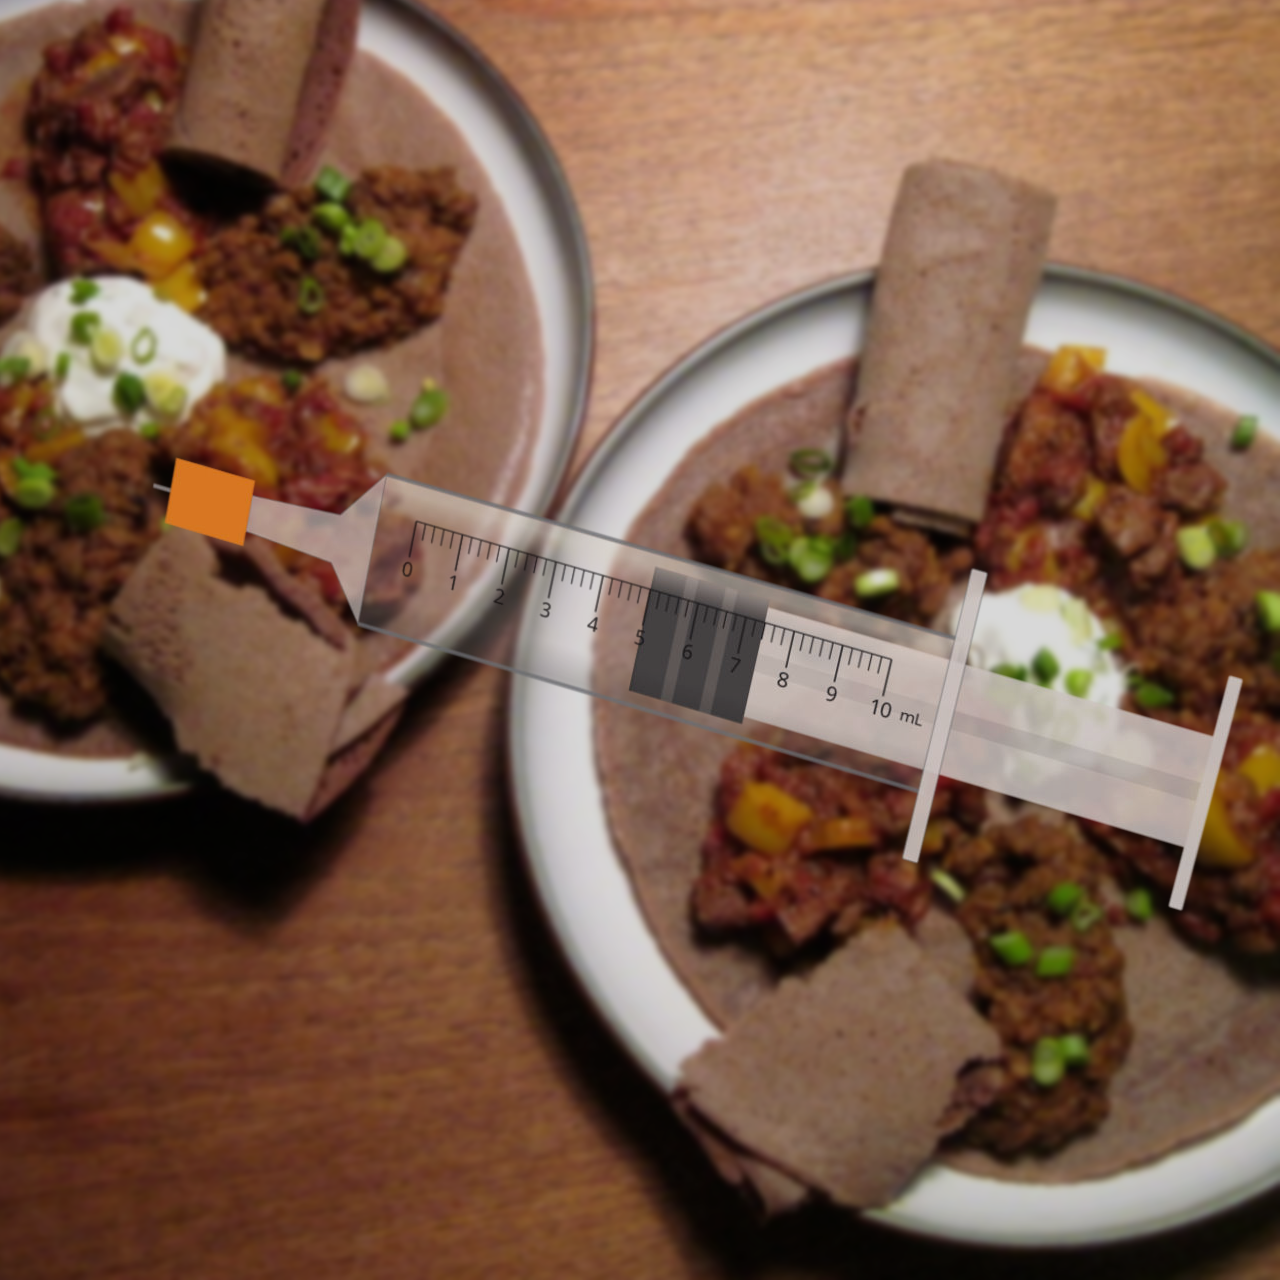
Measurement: 5 mL
